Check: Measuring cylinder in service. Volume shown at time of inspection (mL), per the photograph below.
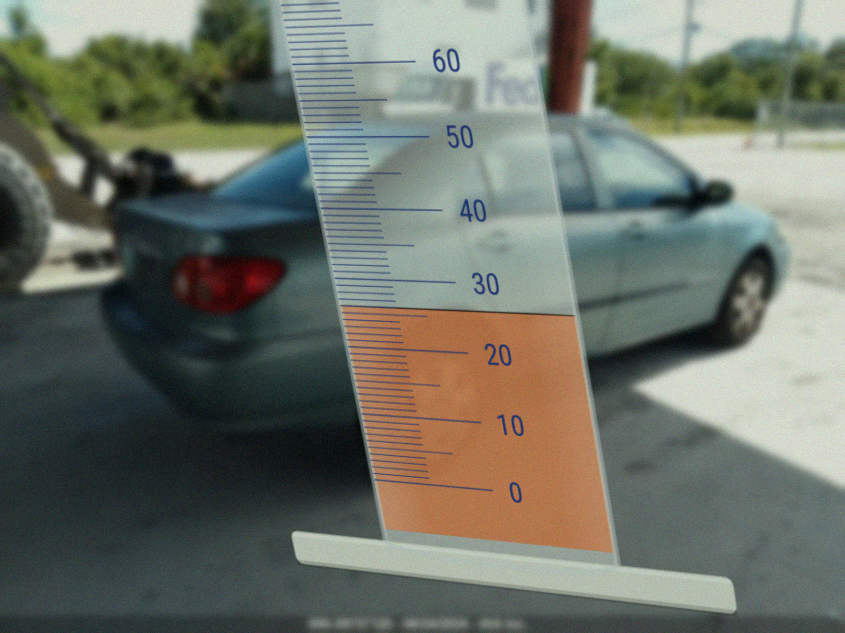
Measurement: 26 mL
